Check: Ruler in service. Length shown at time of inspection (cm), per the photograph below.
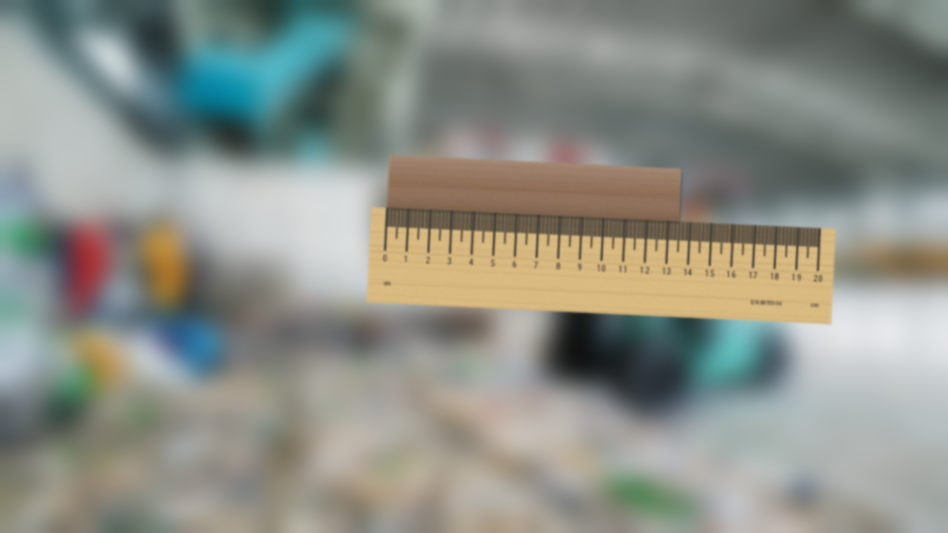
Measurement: 13.5 cm
